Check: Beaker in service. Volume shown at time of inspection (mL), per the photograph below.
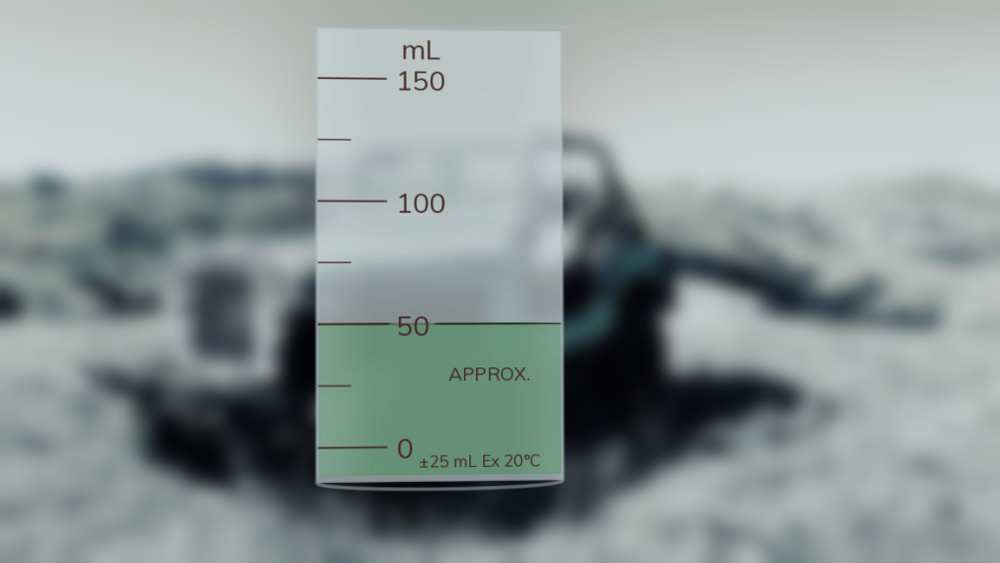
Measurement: 50 mL
